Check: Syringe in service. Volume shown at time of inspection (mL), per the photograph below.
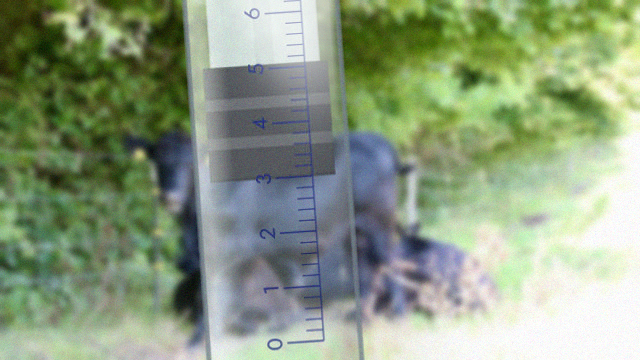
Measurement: 3 mL
